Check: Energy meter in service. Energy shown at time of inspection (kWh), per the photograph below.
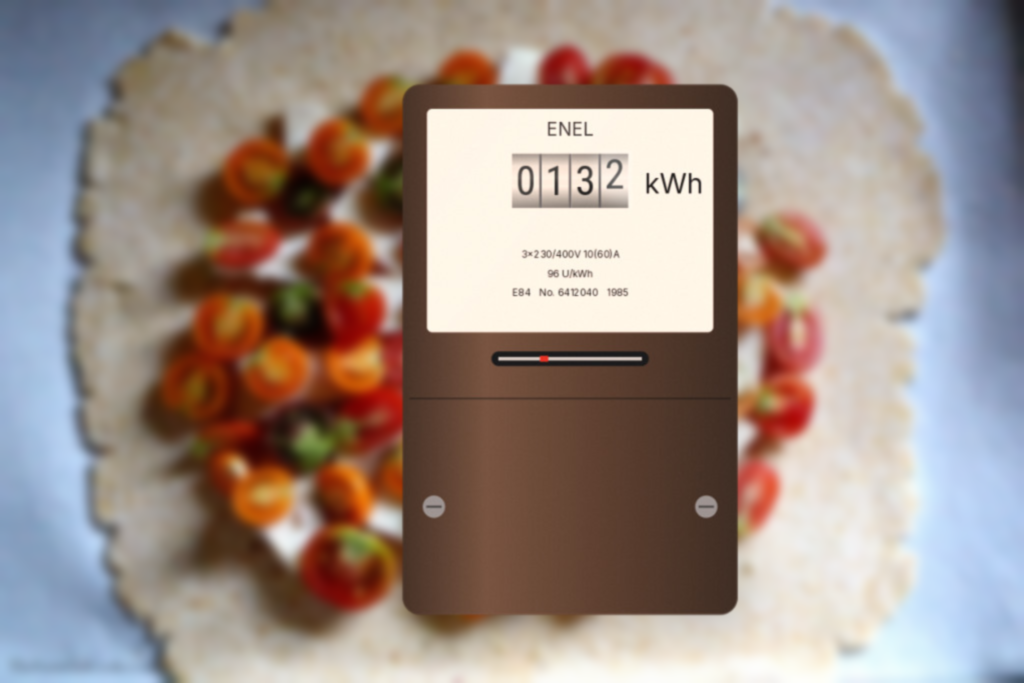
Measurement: 132 kWh
